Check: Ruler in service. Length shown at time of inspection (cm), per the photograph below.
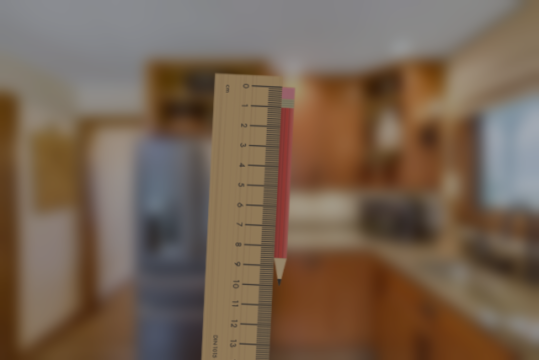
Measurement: 10 cm
